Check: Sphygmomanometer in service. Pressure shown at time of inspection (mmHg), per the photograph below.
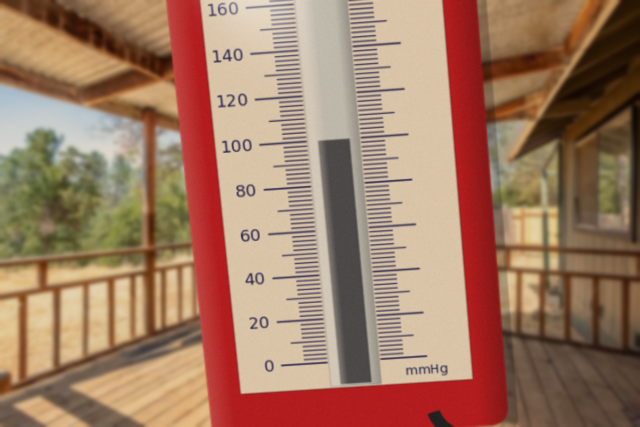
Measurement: 100 mmHg
